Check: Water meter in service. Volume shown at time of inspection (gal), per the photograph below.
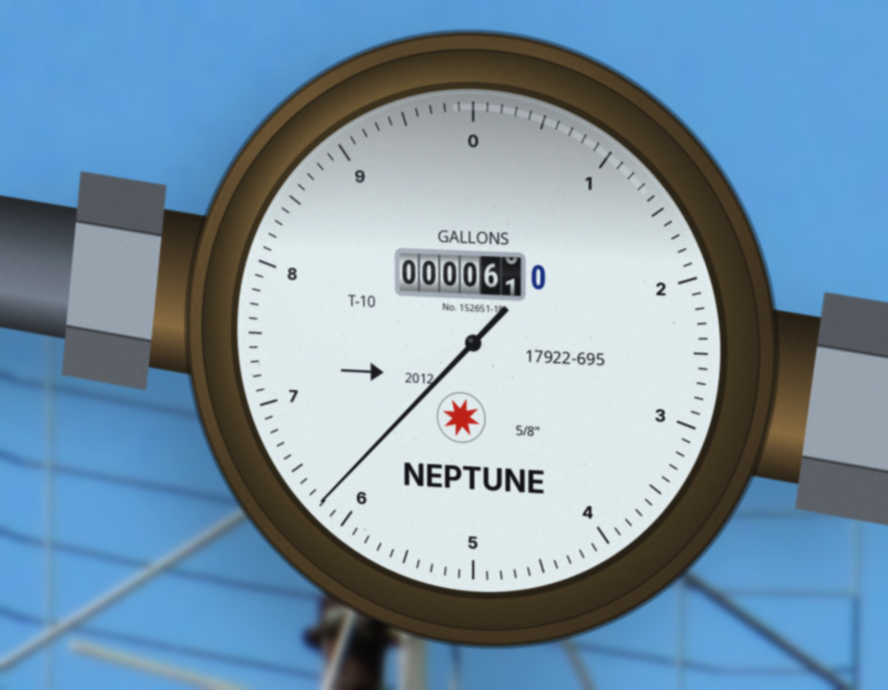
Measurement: 606.2 gal
